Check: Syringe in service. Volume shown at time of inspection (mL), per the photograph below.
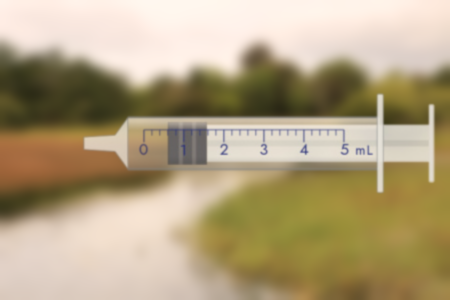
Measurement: 0.6 mL
